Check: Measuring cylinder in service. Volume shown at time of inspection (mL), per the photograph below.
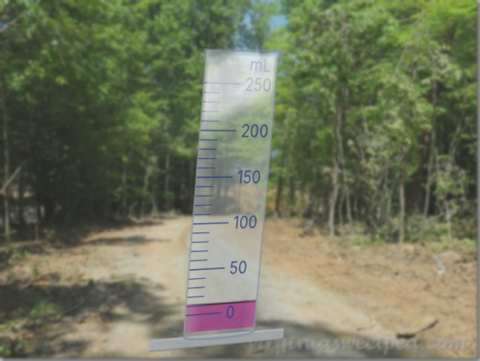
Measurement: 10 mL
